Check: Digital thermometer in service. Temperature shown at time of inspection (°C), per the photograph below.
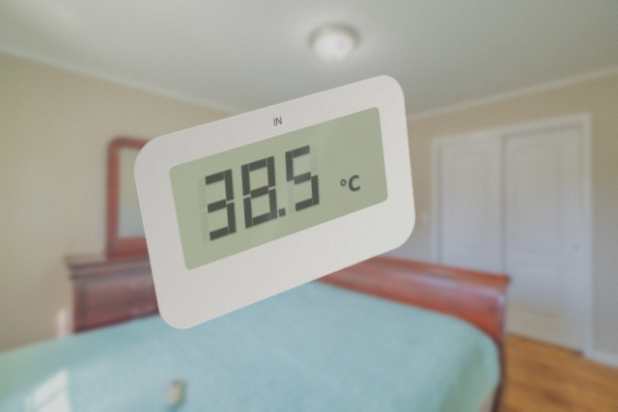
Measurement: 38.5 °C
